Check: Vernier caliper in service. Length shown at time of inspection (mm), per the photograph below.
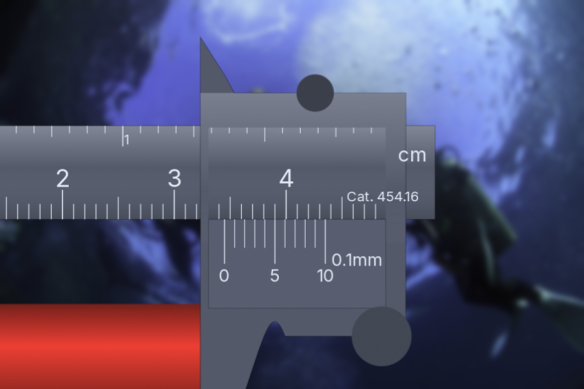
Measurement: 34.5 mm
